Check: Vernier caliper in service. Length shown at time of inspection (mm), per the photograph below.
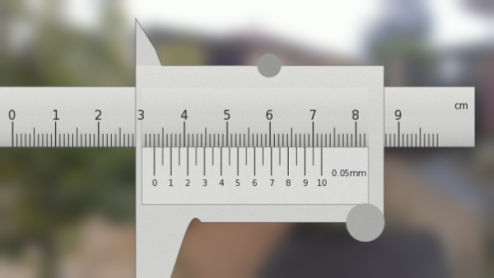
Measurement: 33.0 mm
